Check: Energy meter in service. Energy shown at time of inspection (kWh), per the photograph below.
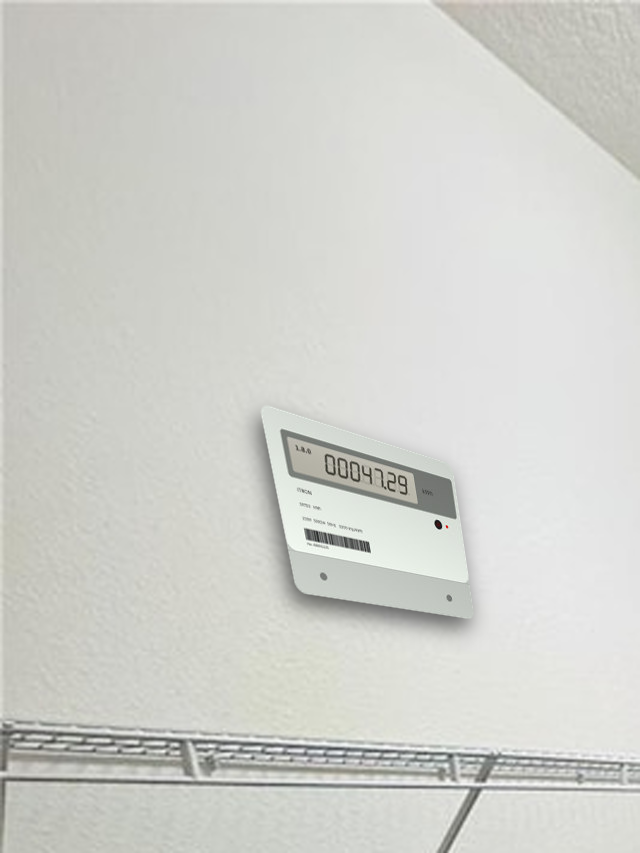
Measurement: 47.29 kWh
